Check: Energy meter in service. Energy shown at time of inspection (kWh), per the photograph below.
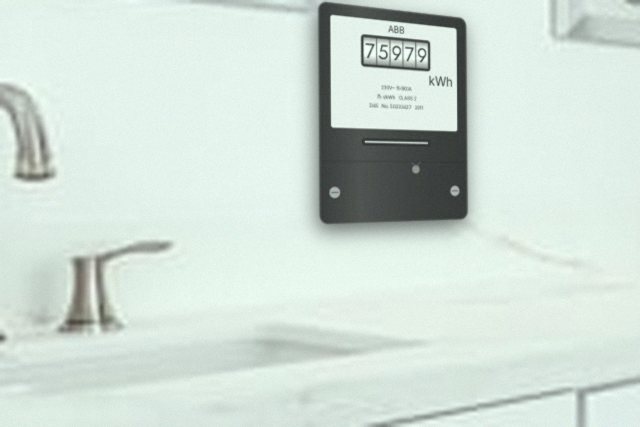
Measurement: 75979 kWh
